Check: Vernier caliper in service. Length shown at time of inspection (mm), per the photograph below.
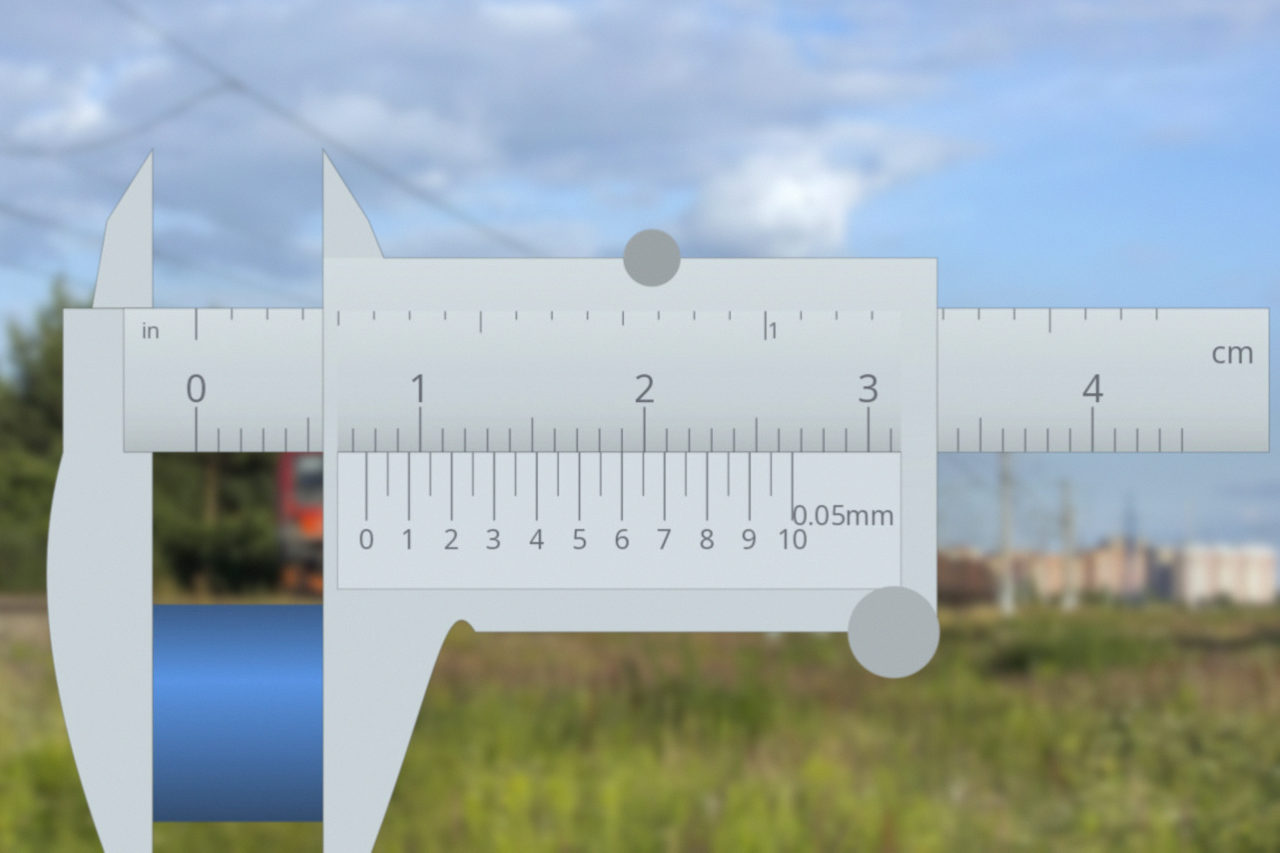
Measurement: 7.6 mm
